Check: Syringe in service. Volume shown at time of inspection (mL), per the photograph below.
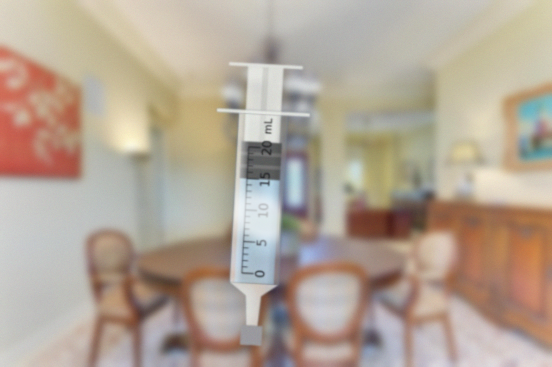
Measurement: 15 mL
